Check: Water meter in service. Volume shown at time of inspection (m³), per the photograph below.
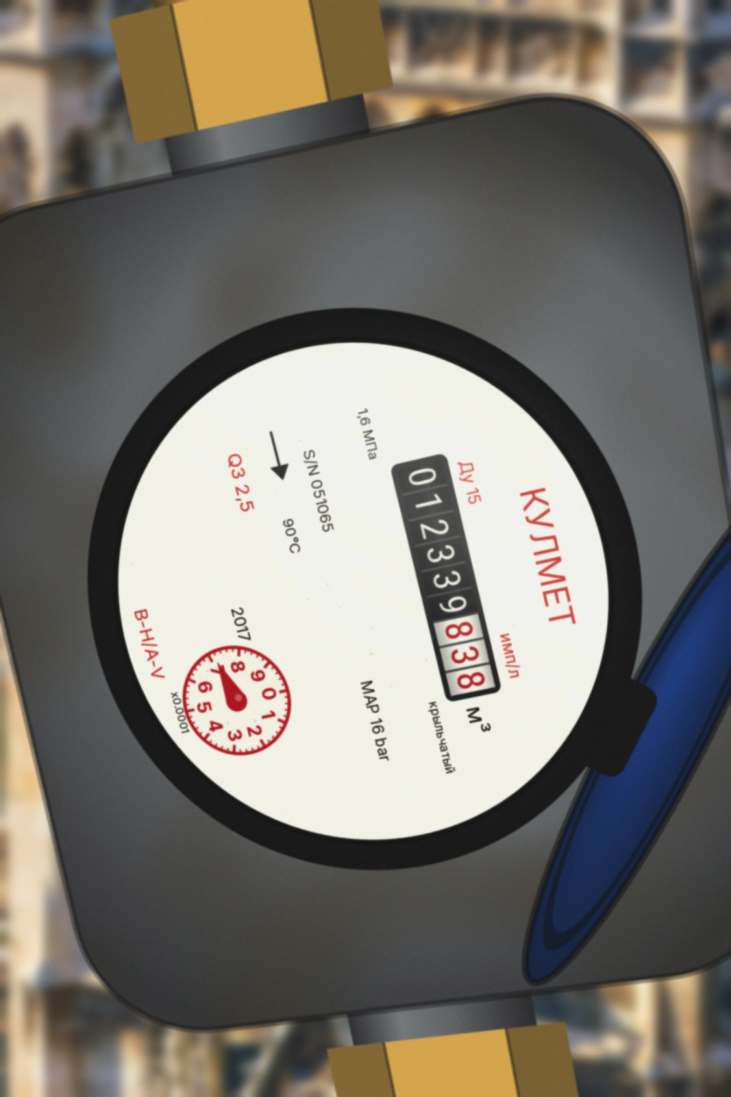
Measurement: 12339.8387 m³
